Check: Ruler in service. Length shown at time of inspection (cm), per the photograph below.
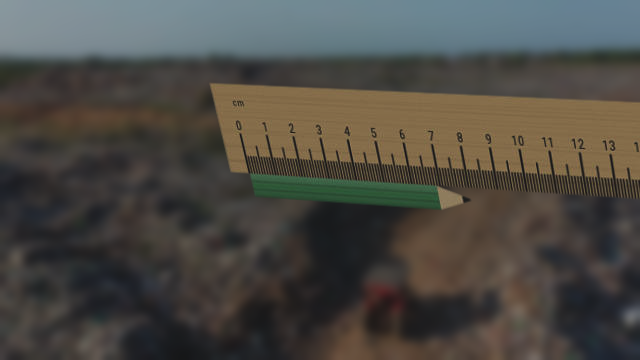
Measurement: 8 cm
